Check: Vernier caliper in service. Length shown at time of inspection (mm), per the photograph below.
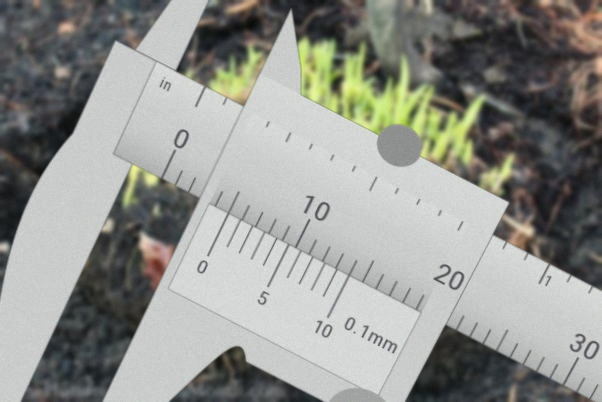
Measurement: 5.0 mm
